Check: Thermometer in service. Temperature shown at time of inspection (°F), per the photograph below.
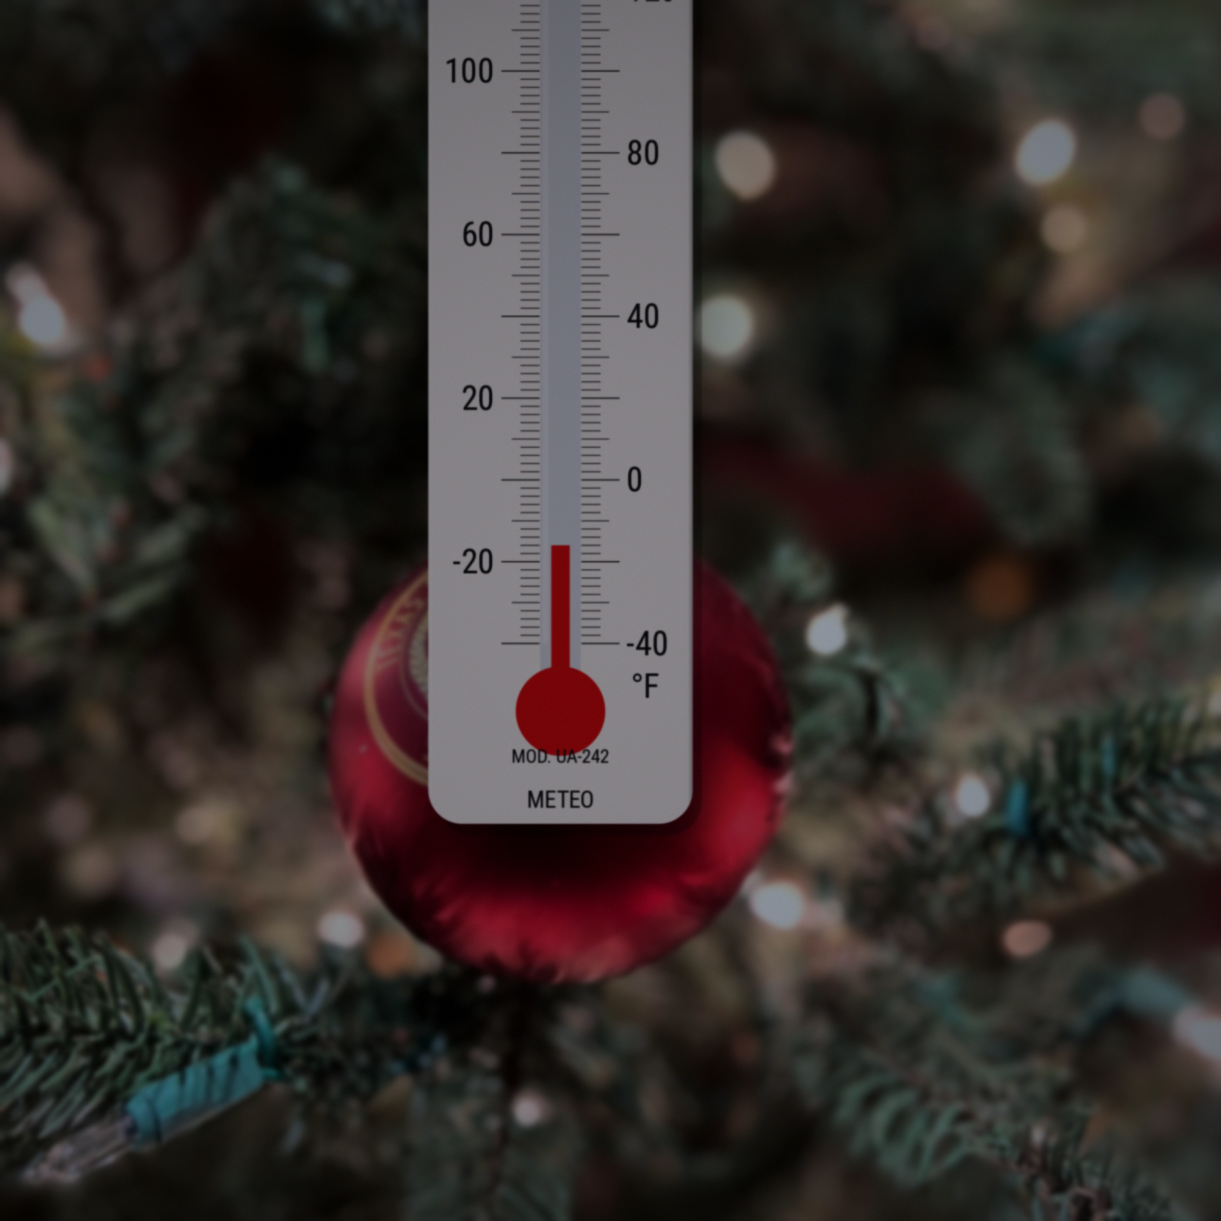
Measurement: -16 °F
